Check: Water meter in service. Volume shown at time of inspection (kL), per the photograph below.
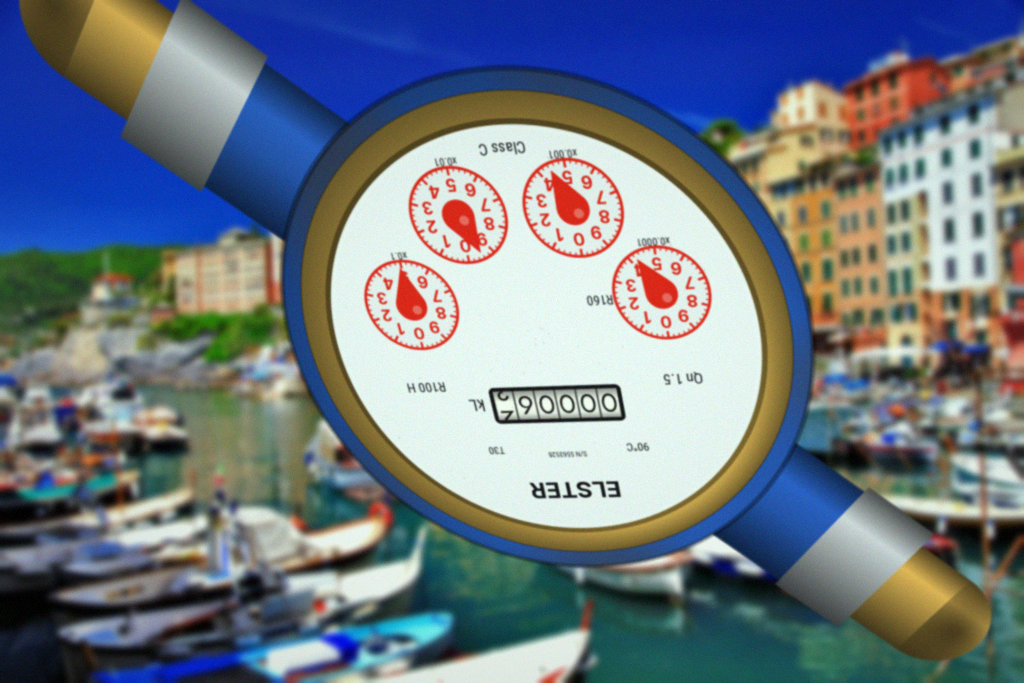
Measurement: 62.4944 kL
